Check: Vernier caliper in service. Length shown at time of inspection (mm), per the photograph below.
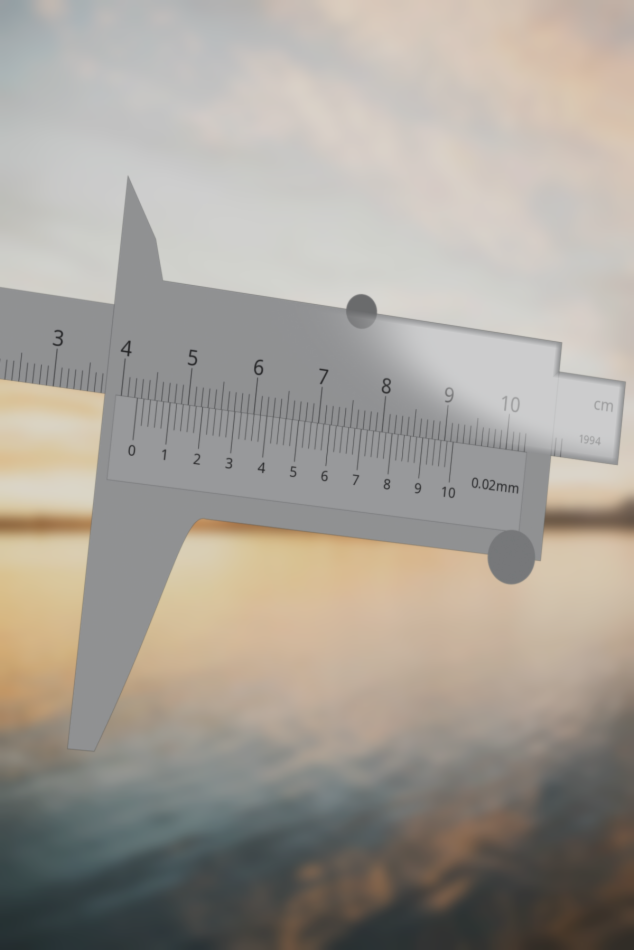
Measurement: 42.4 mm
